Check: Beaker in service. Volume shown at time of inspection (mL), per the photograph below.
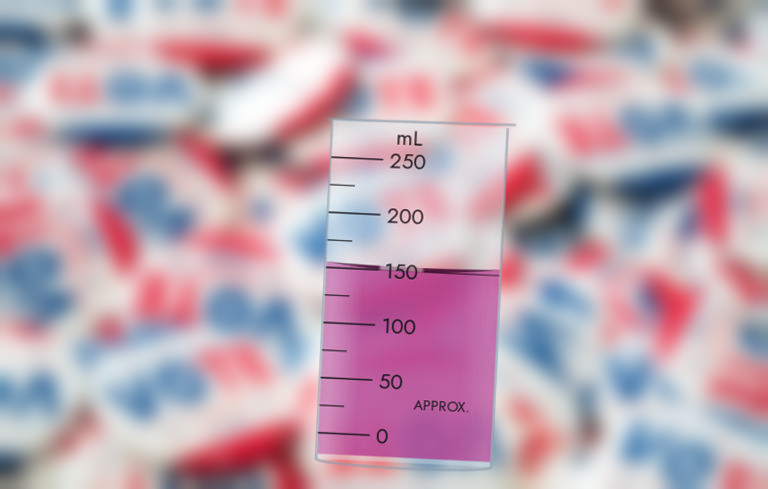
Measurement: 150 mL
